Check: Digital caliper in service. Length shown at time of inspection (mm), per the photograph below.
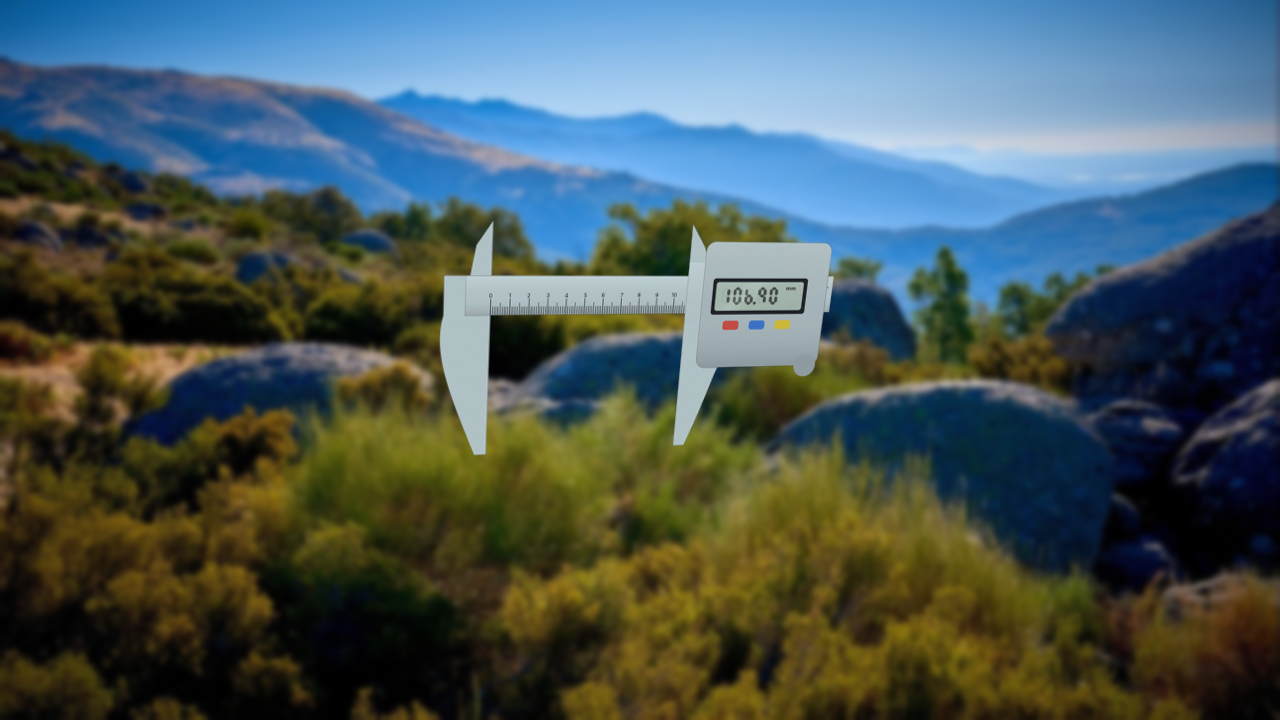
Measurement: 106.90 mm
